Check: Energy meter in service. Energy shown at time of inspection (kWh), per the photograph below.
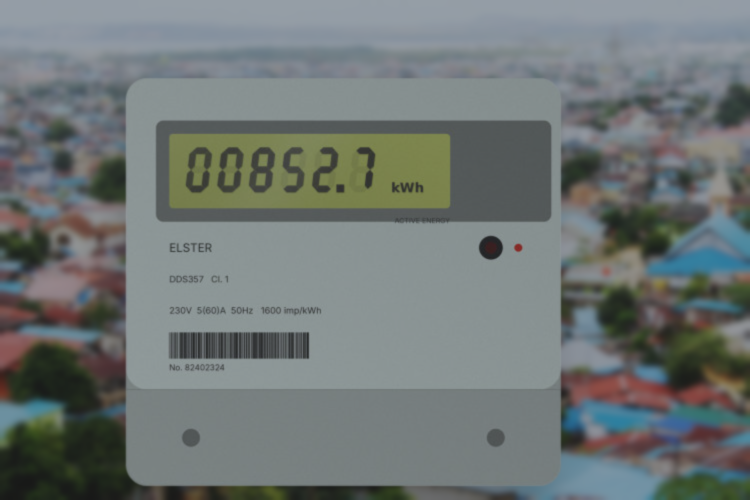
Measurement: 852.7 kWh
